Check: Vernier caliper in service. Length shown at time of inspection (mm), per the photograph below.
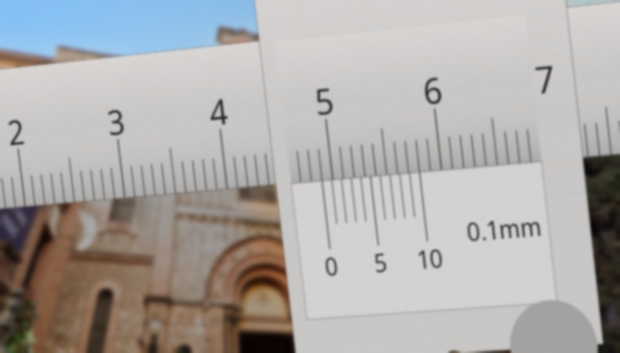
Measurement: 49.0 mm
